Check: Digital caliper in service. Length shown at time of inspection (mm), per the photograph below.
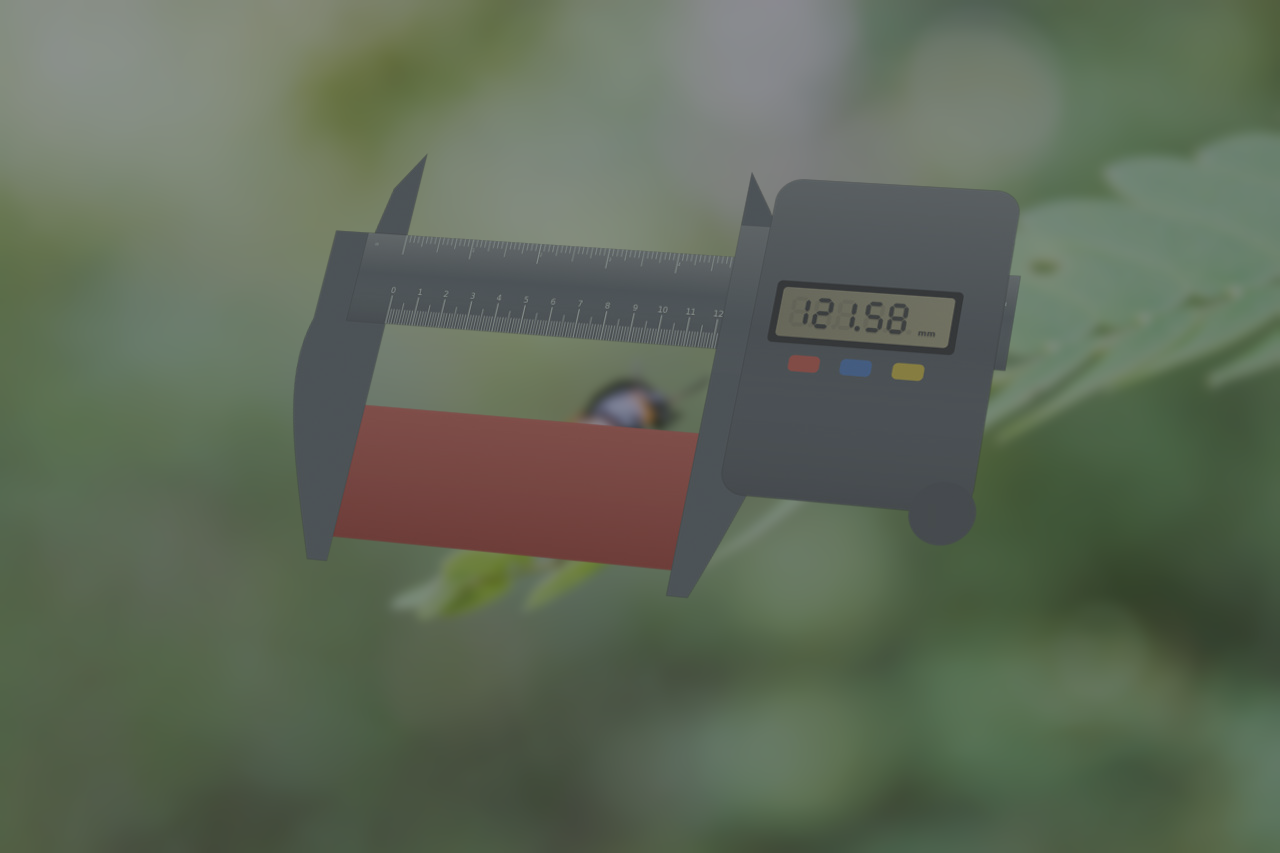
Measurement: 121.58 mm
